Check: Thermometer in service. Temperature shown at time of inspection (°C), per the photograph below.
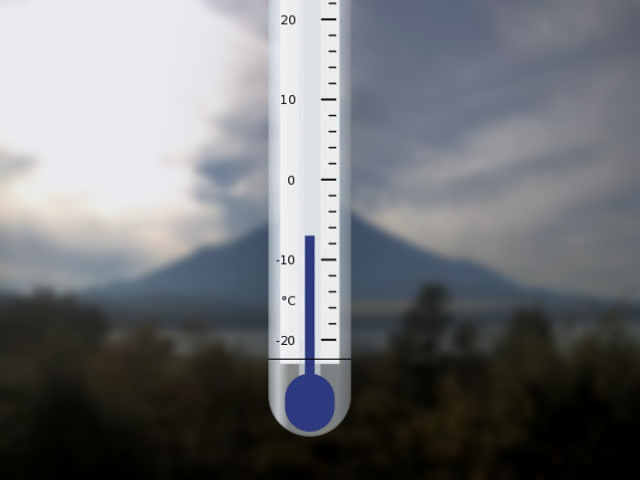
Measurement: -7 °C
